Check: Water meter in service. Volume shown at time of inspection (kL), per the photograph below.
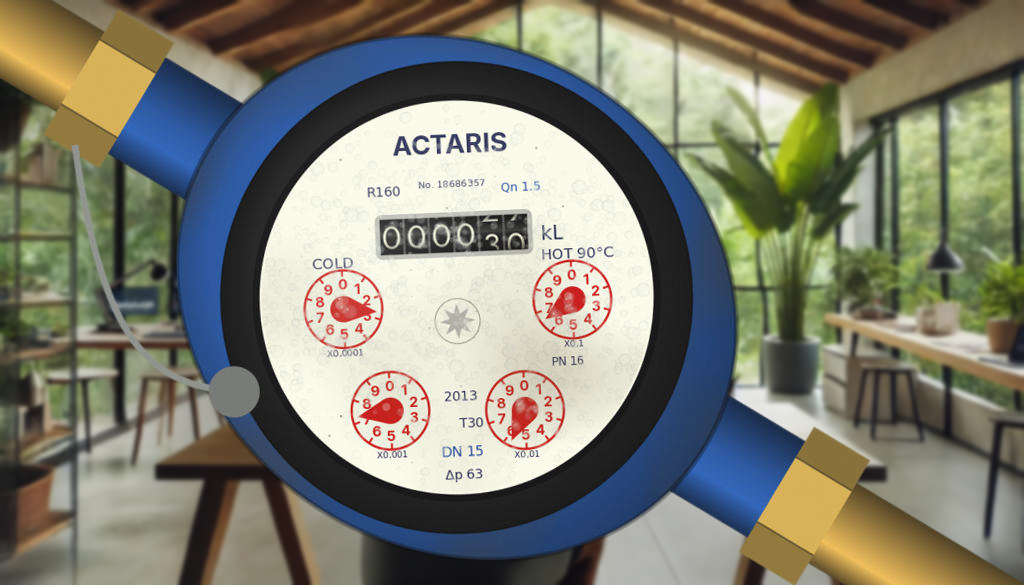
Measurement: 29.6572 kL
